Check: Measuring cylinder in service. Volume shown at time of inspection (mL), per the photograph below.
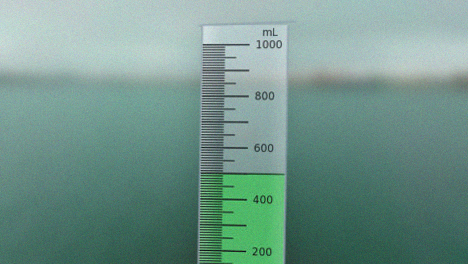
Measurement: 500 mL
